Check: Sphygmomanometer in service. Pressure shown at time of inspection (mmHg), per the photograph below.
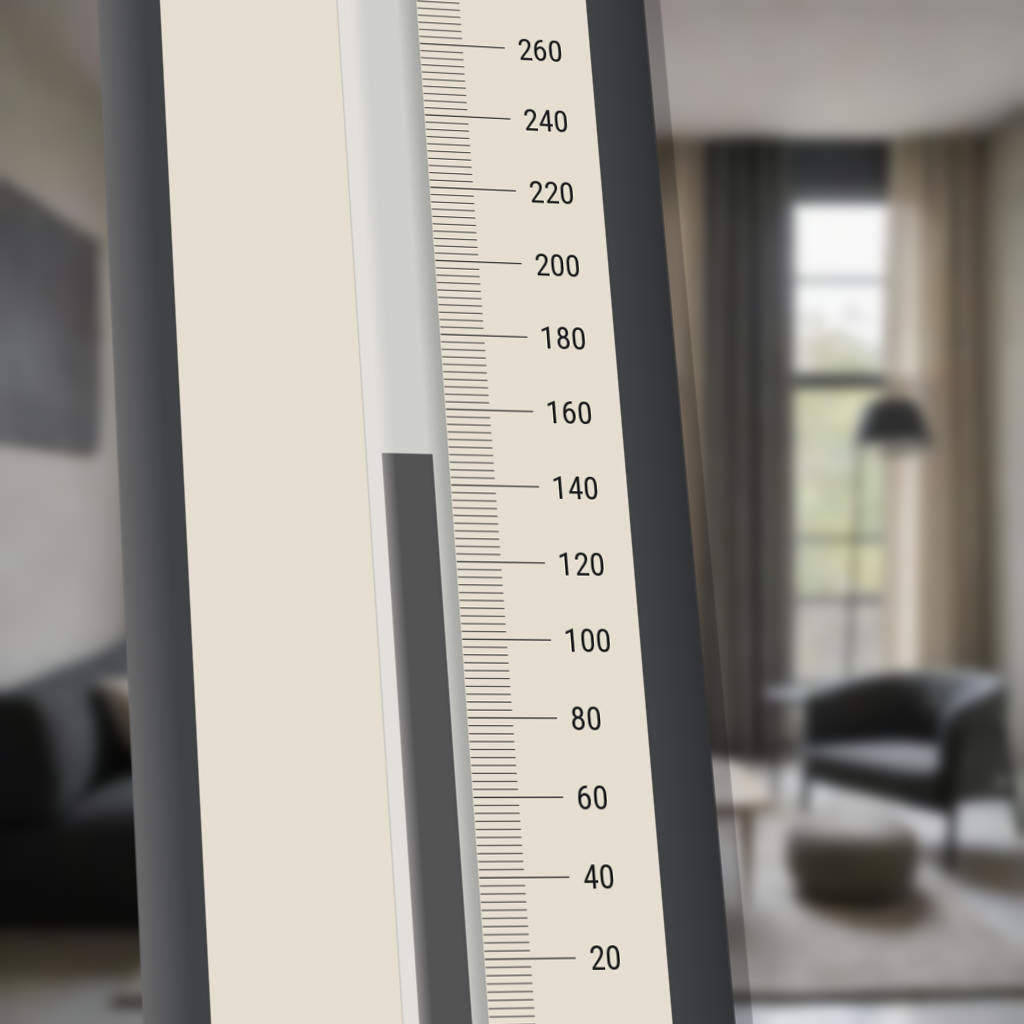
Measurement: 148 mmHg
